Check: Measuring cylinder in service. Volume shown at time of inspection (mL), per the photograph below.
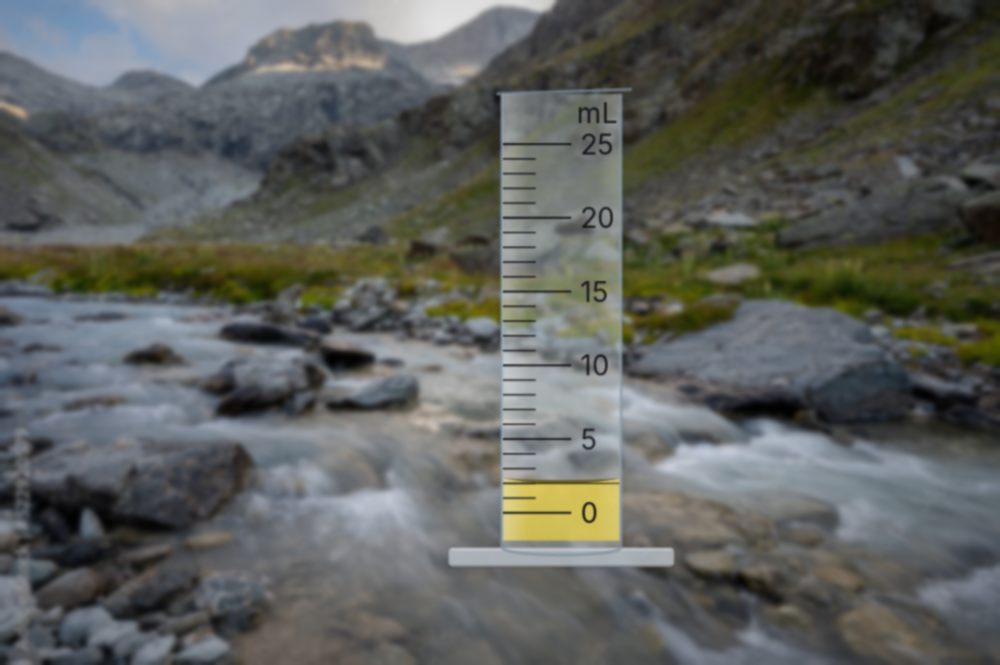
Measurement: 2 mL
